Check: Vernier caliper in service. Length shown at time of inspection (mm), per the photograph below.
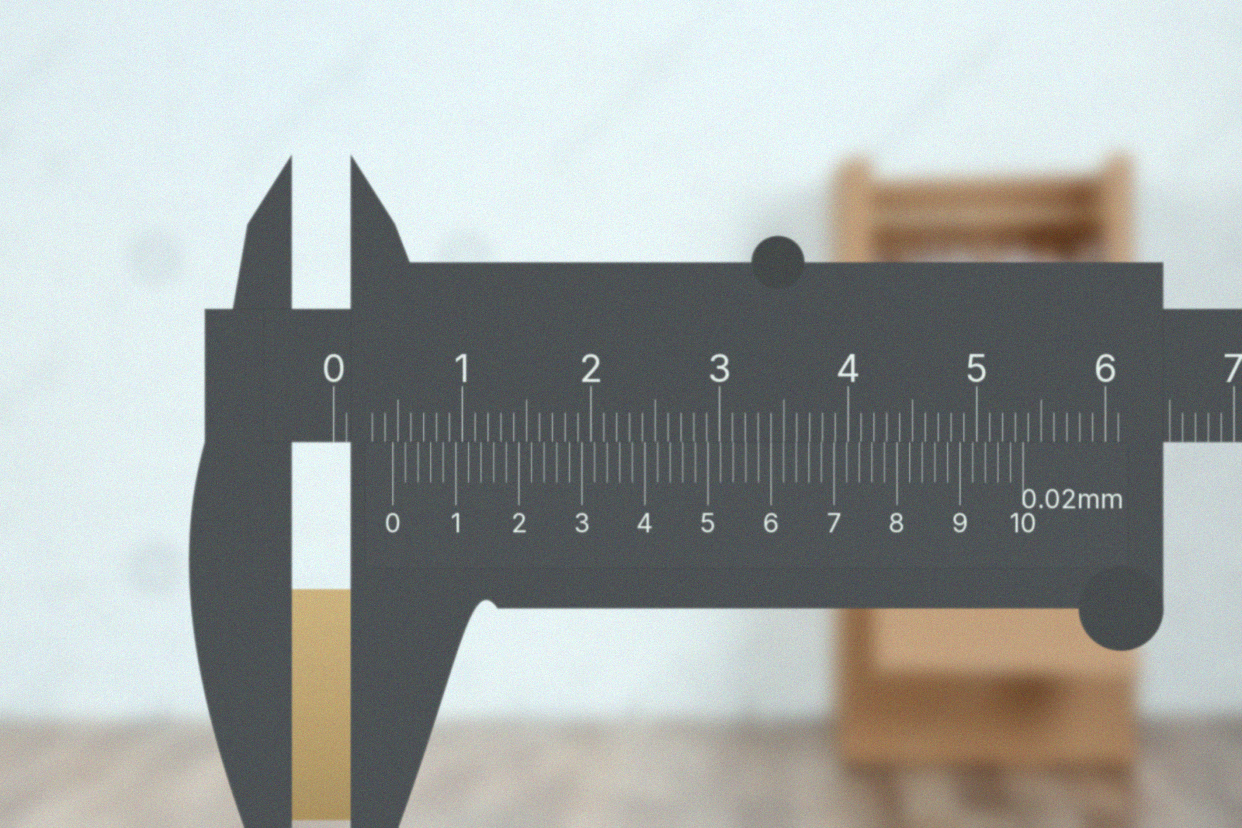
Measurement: 4.6 mm
